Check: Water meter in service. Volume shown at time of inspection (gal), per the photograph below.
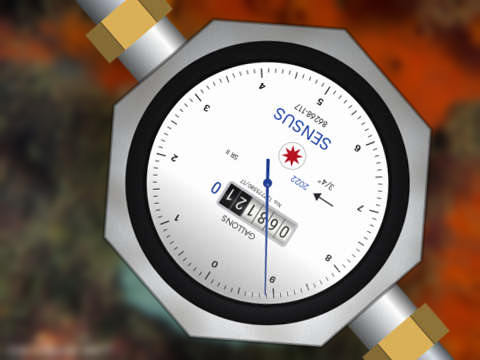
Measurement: 681209.1 gal
